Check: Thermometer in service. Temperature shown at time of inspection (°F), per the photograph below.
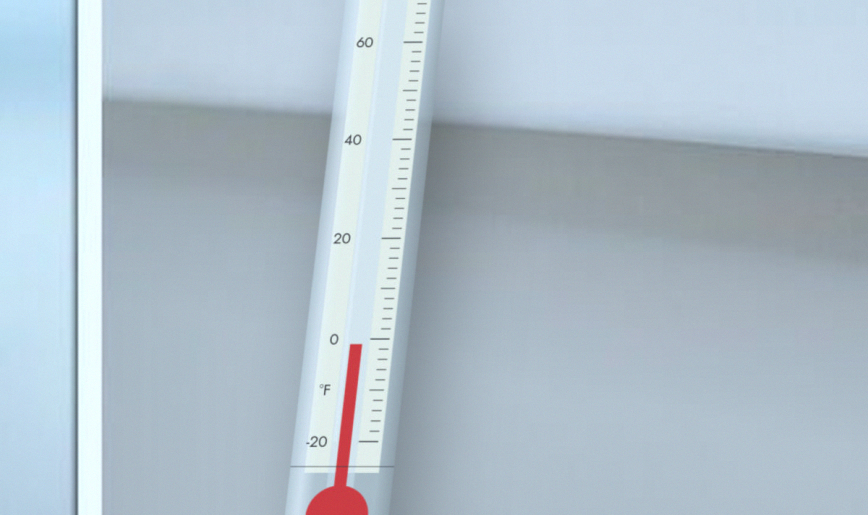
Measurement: -1 °F
